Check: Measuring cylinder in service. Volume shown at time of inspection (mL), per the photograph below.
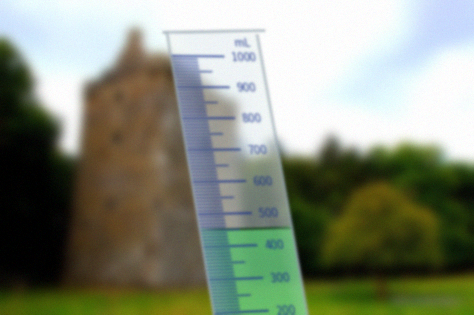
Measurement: 450 mL
